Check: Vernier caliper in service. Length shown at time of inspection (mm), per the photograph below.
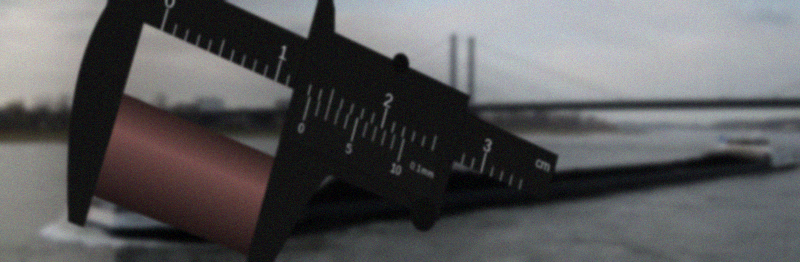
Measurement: 13.2 mm
